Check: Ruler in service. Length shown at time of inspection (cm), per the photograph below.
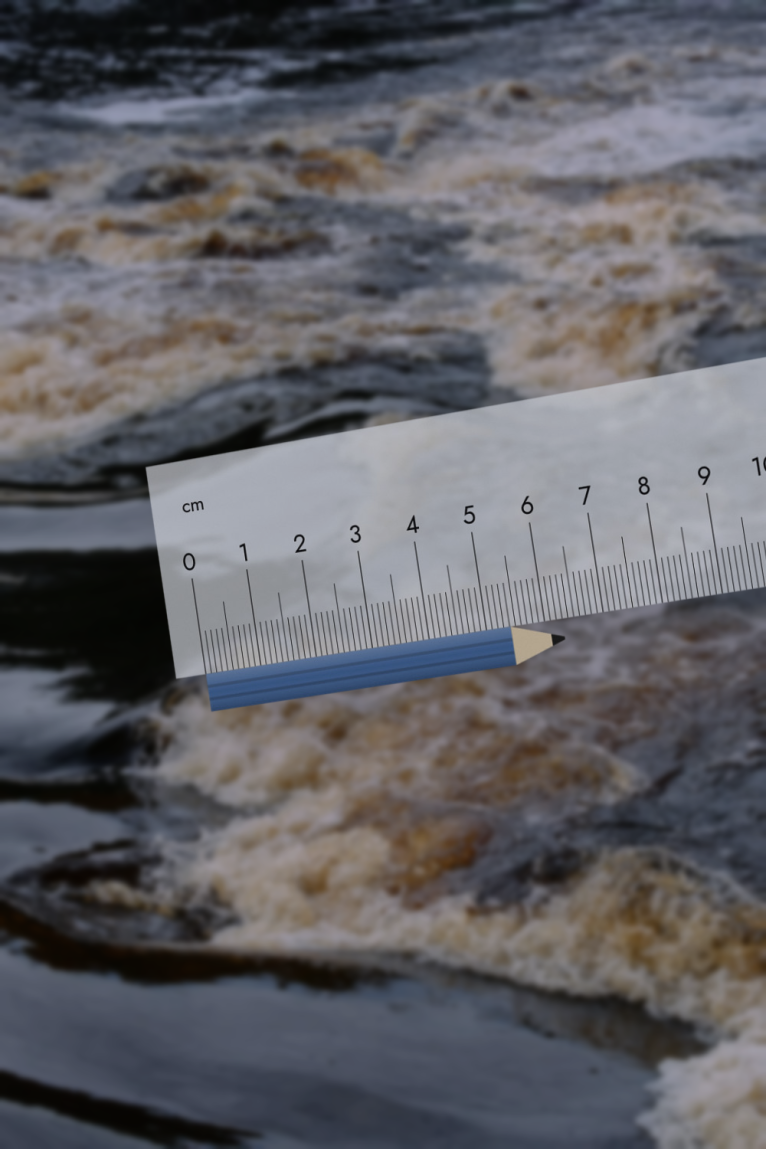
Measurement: 6.3 cm
